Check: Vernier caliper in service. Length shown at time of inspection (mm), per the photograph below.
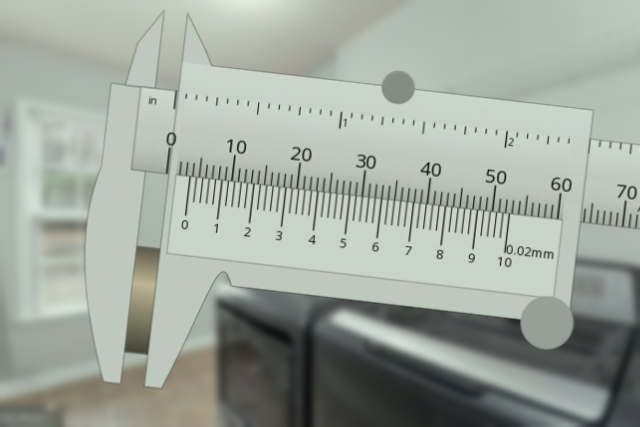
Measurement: 3.6 mm
